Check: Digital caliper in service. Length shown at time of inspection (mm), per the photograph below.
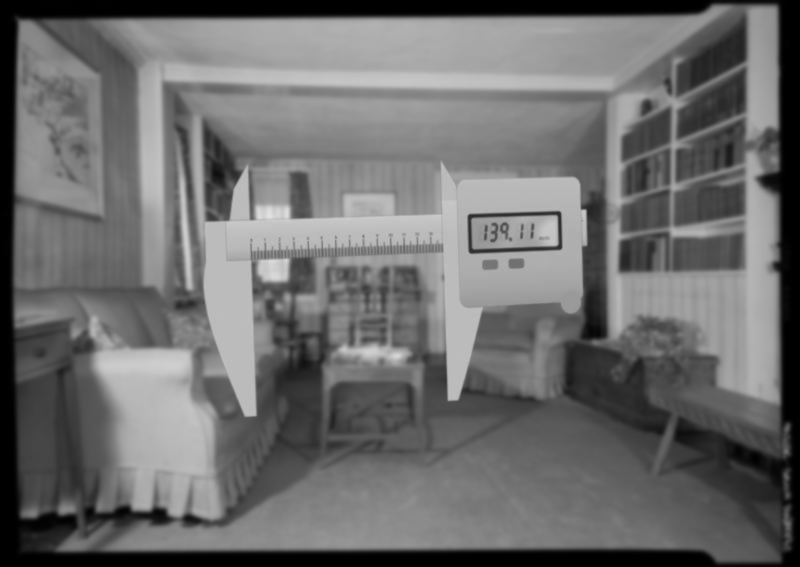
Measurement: 139.11 mm
